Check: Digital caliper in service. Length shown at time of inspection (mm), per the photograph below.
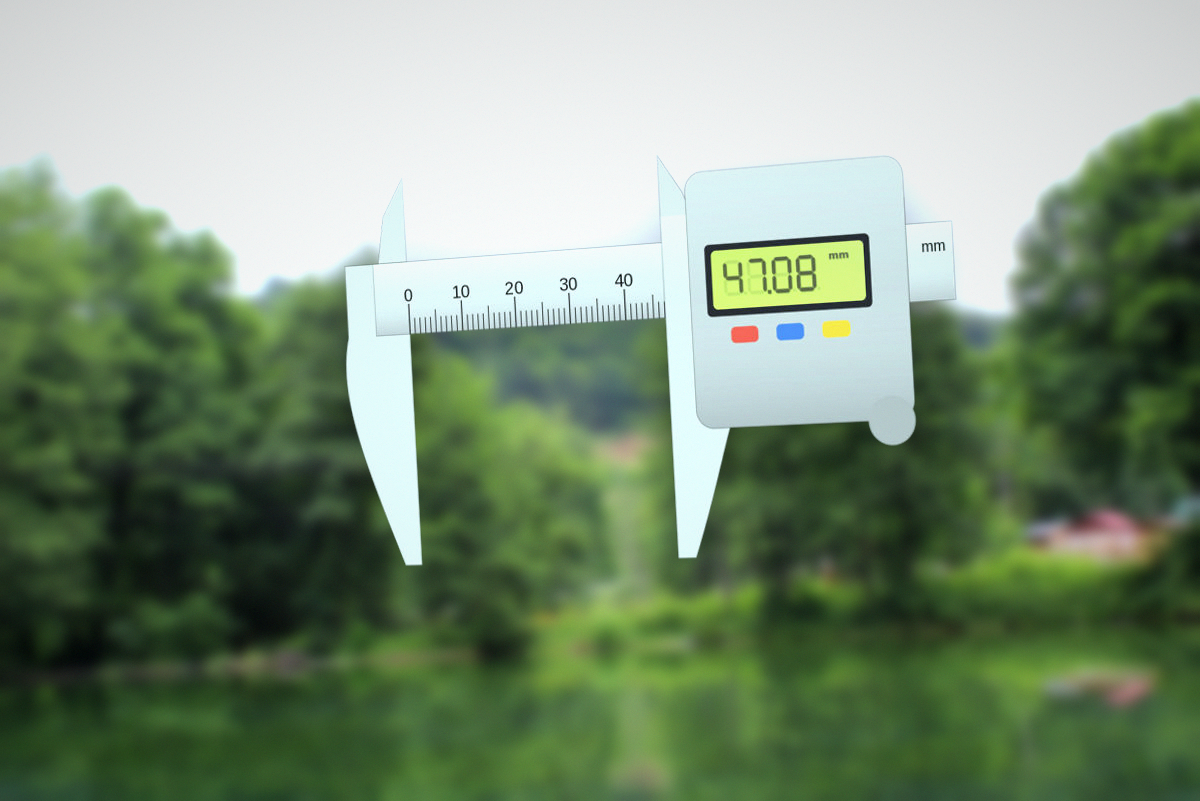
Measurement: 47.08 mm
